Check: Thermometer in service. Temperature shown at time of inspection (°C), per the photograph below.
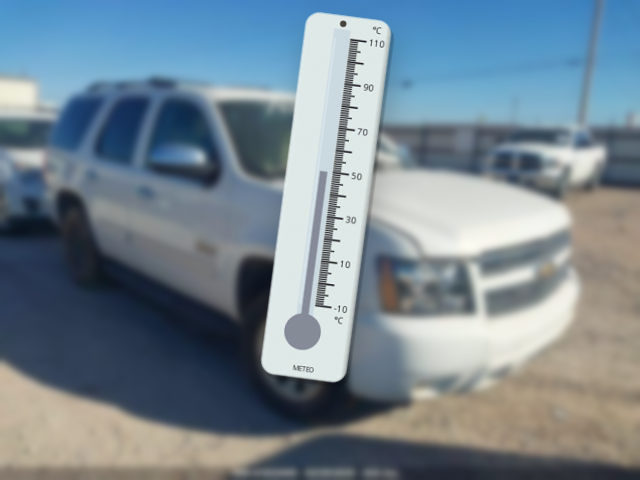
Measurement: 50 °C
